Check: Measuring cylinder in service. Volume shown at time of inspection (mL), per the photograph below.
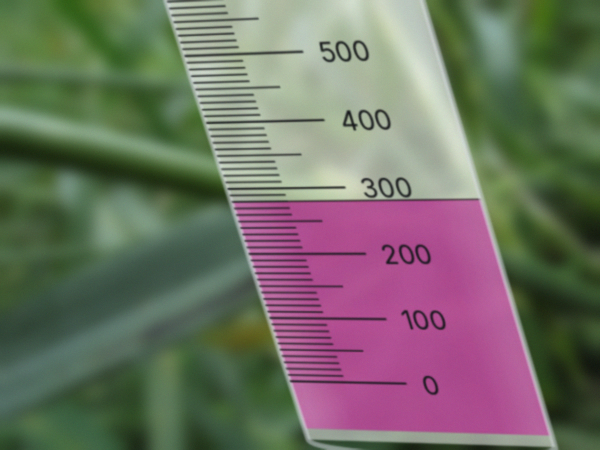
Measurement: 280 mL
